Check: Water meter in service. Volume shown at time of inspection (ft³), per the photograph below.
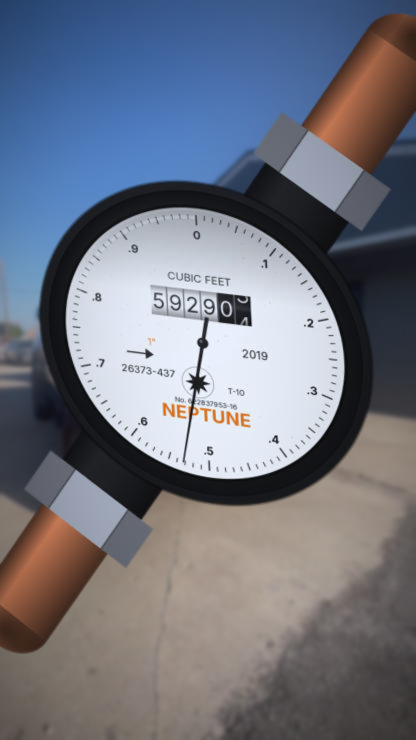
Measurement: 592903.53 ft³
